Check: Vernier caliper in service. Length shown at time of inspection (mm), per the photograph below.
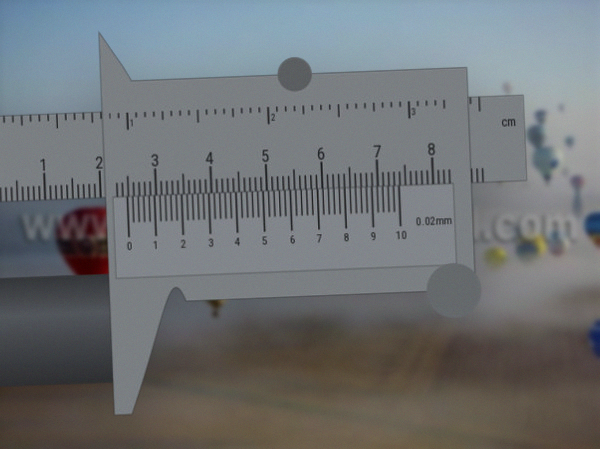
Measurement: 24.8 mm
